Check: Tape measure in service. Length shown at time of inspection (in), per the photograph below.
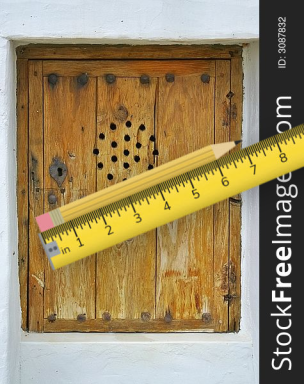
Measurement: 7 in
